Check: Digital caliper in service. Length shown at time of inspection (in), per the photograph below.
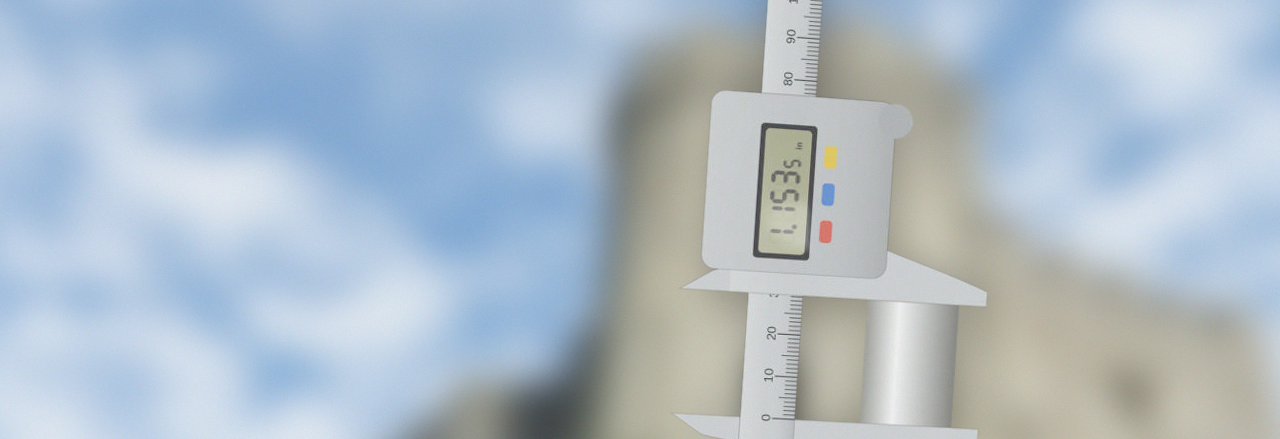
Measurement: 1.1535 in
